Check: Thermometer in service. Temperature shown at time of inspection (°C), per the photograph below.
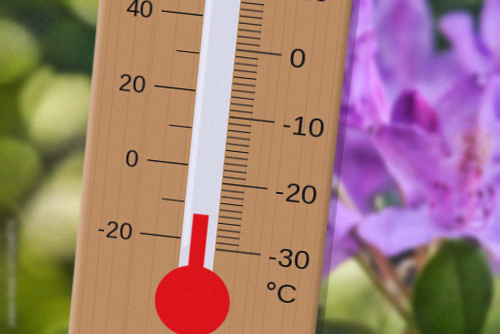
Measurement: -25 °C
